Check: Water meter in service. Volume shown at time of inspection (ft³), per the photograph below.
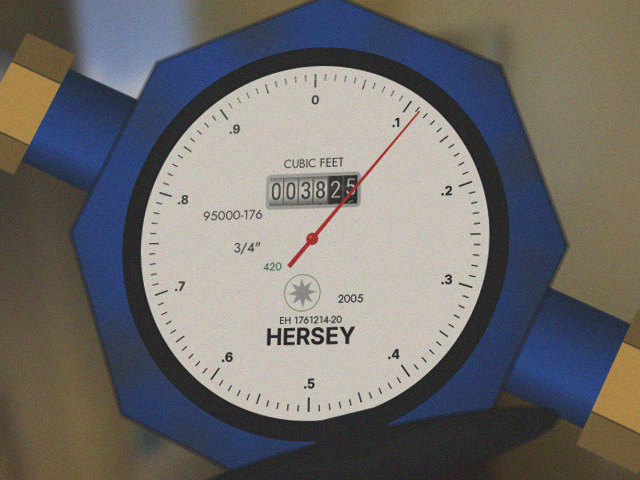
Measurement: 3825.11 ft³
